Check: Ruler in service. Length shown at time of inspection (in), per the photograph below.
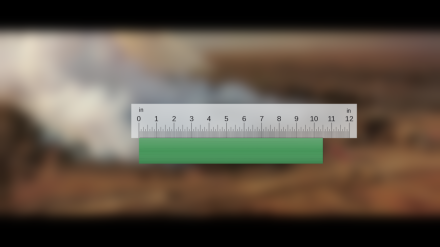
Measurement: 10.5 in
